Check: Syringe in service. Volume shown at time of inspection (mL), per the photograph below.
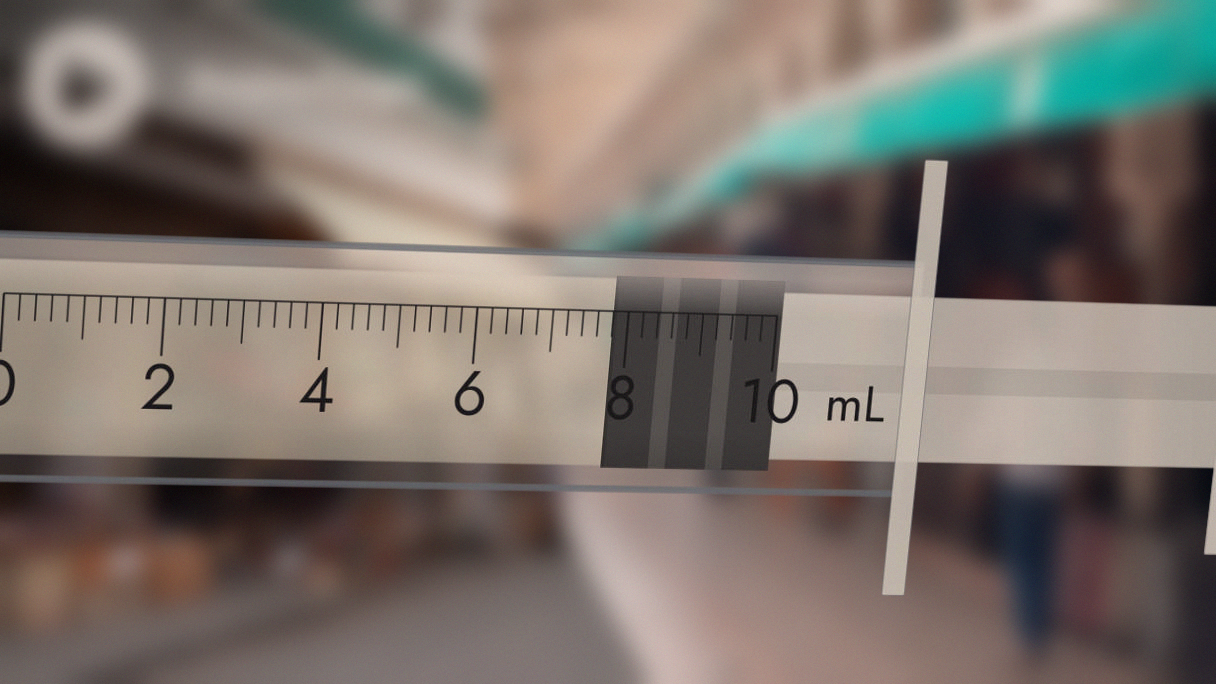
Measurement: 7.8 mL
